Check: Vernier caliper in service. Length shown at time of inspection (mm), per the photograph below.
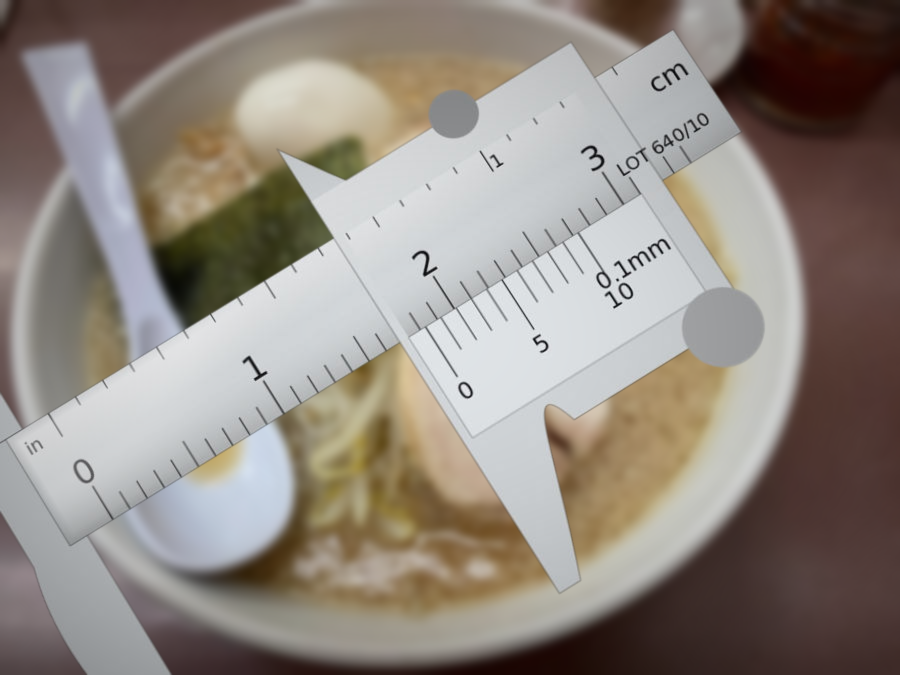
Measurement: 18.3 mm
